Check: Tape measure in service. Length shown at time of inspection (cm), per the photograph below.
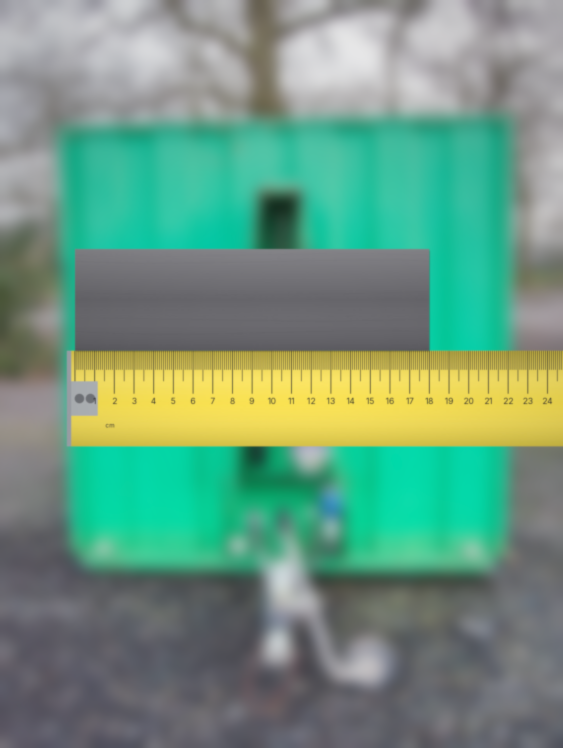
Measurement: 18 cm
